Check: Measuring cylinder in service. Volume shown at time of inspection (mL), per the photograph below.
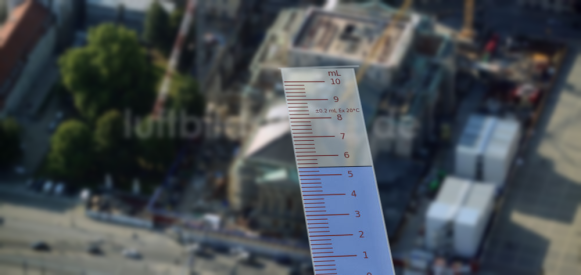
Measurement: 5.4 mL
